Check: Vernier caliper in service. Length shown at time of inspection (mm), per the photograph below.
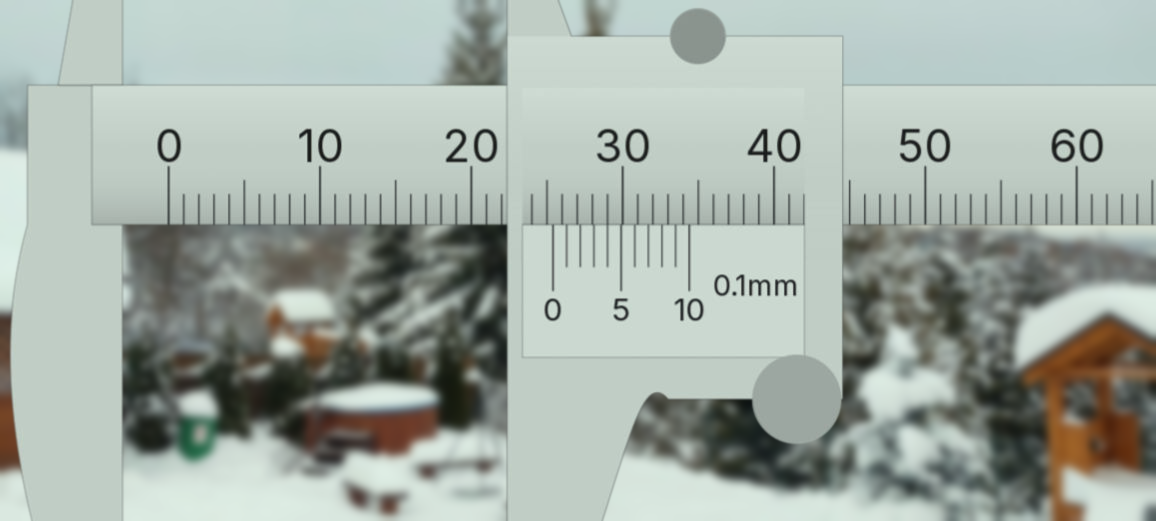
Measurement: 25.4 mm
